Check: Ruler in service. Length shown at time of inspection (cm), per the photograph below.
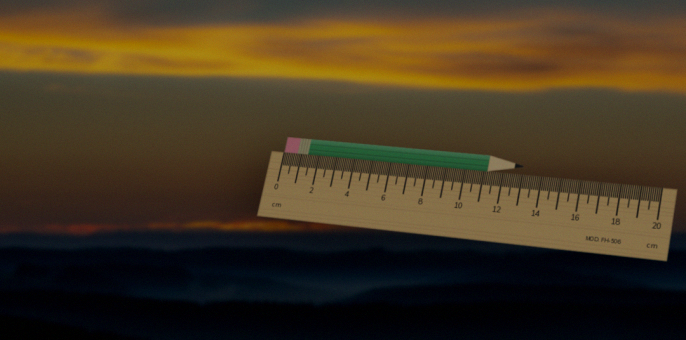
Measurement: 13 cm
